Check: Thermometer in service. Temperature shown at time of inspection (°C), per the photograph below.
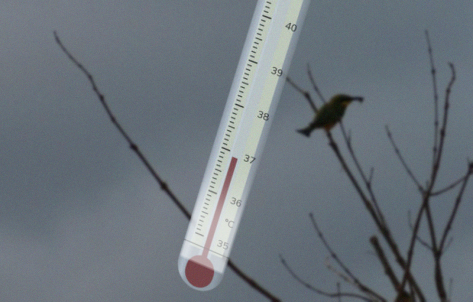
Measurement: 36.9 °C
